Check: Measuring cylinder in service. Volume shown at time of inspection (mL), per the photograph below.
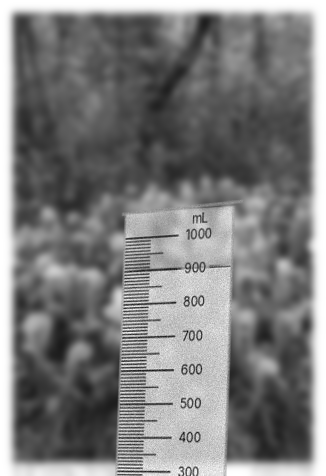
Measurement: 900 mL
